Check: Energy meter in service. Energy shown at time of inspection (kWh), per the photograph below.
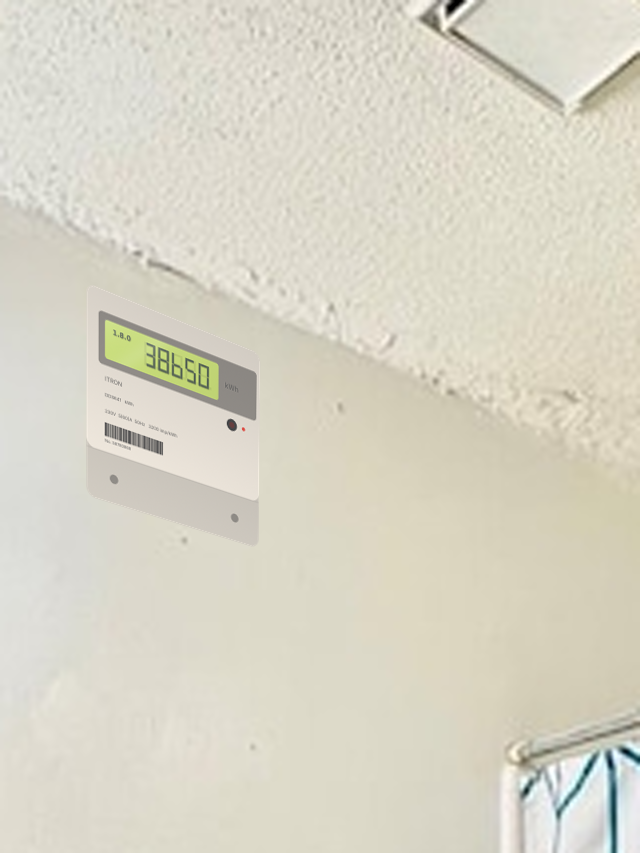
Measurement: 38650 kWh
